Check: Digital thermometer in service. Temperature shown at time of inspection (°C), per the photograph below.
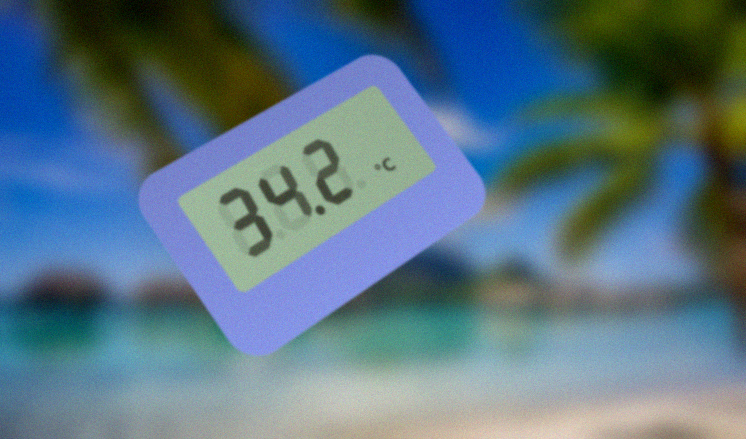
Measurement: 34.2 °C
